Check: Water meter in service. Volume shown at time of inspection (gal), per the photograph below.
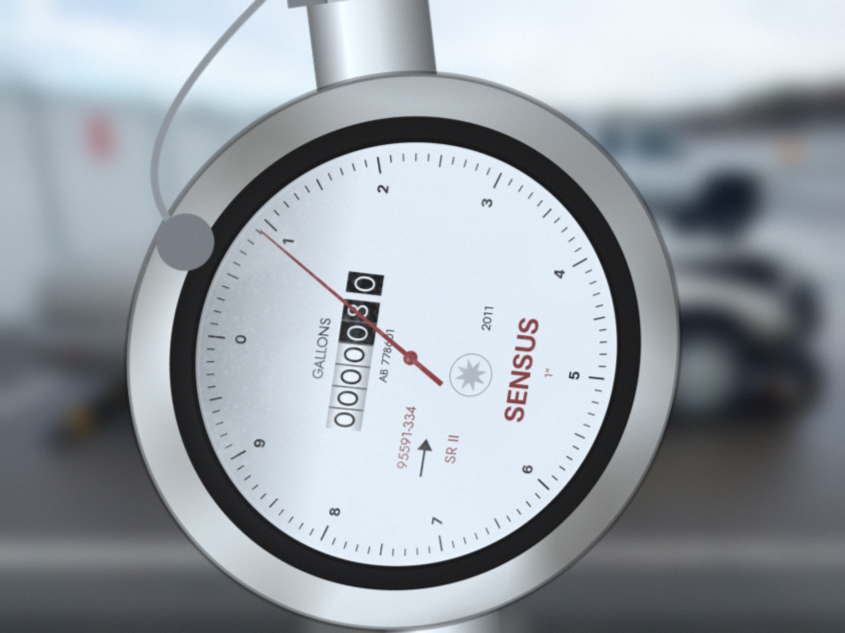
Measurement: 80.9 gal
